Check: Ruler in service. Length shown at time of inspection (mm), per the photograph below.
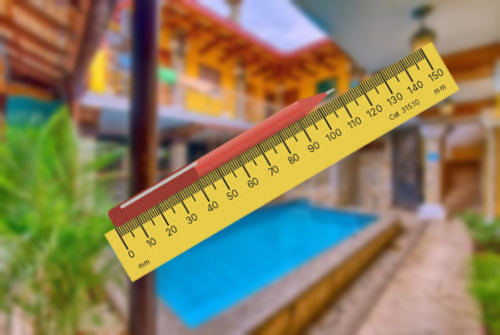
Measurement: 110 mm
